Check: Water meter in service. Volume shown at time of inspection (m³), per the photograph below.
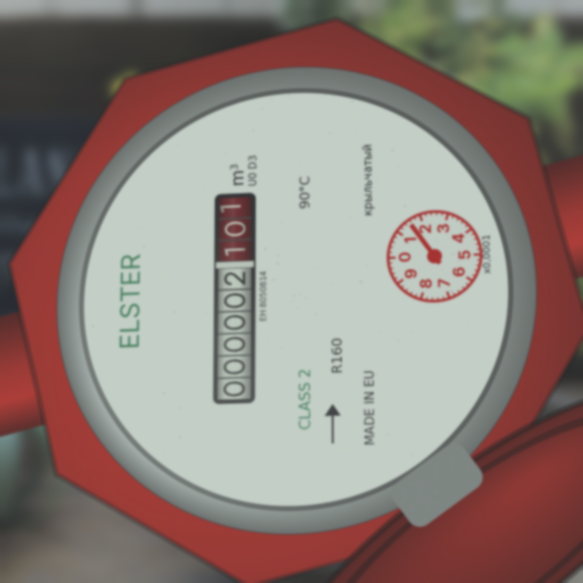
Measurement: 2.1011 m³
